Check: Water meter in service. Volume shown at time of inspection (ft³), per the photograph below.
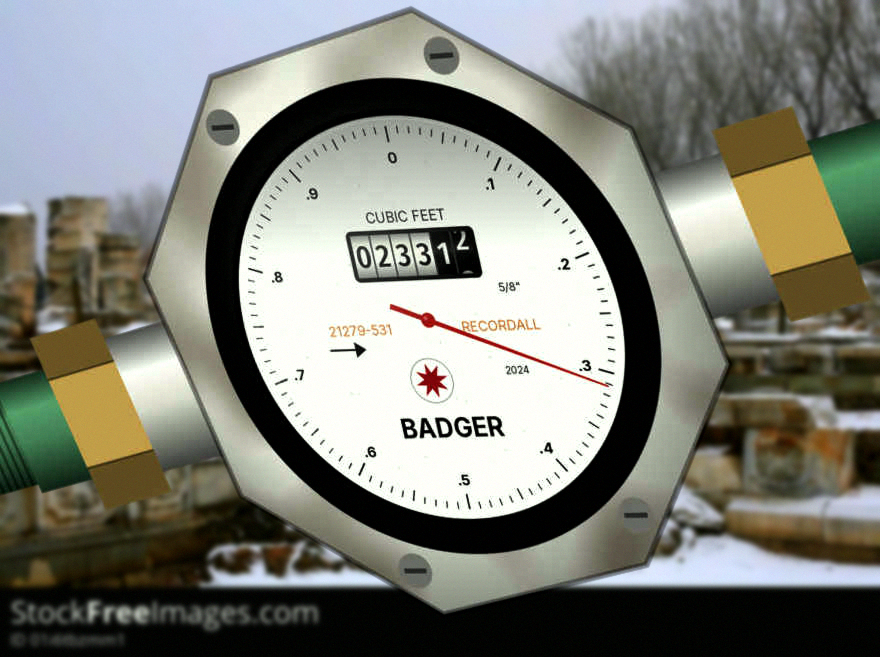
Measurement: 23312.31 ft³
